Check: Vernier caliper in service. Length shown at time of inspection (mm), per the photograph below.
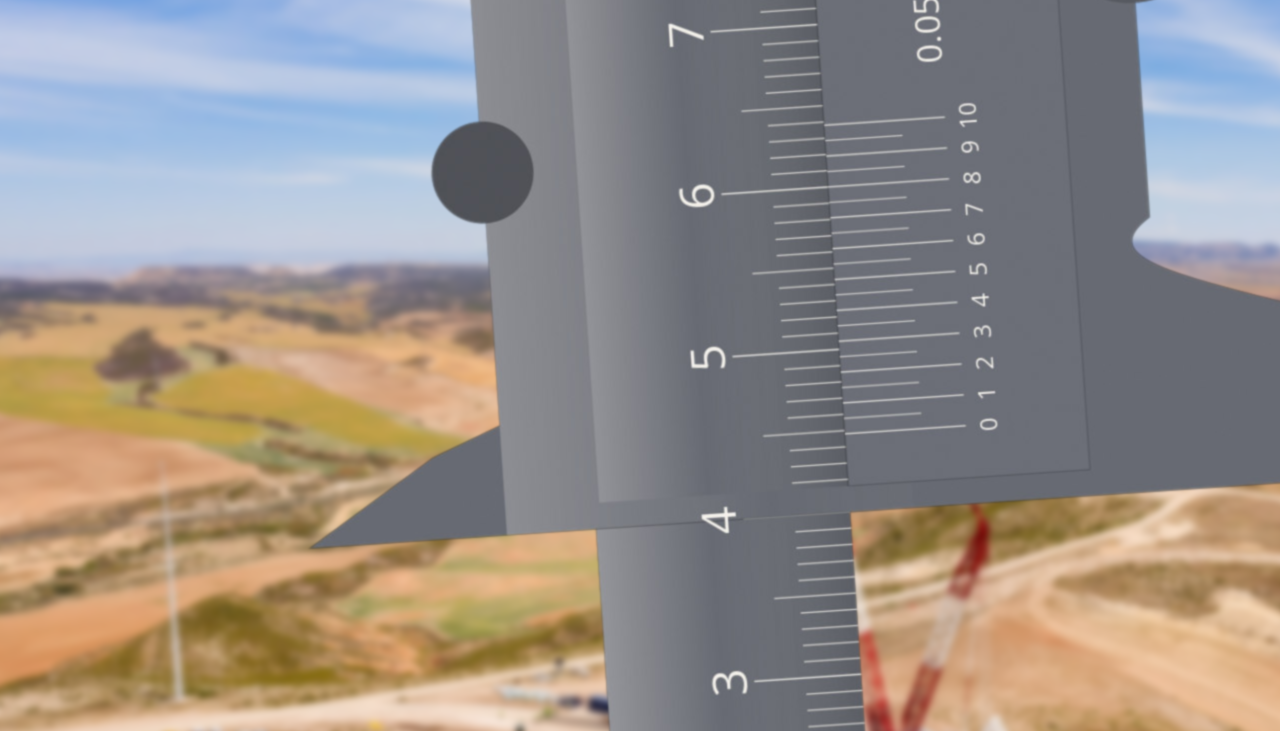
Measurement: 44.8 mm
